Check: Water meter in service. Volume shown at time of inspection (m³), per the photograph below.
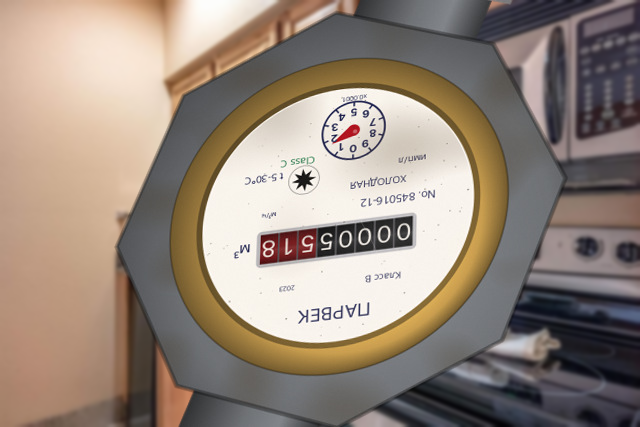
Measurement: 5.5181 m³
